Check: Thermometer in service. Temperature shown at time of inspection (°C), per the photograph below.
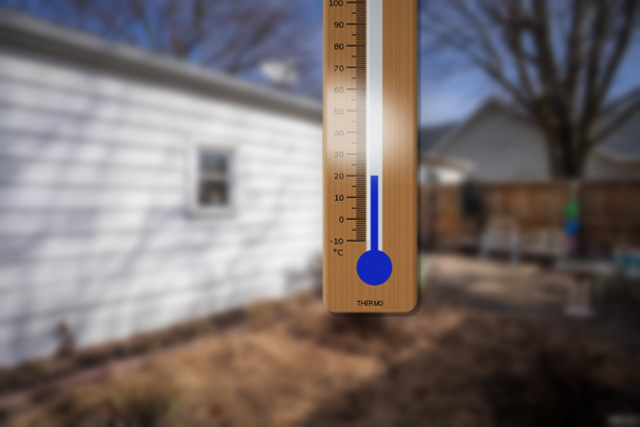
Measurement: 20 °C
